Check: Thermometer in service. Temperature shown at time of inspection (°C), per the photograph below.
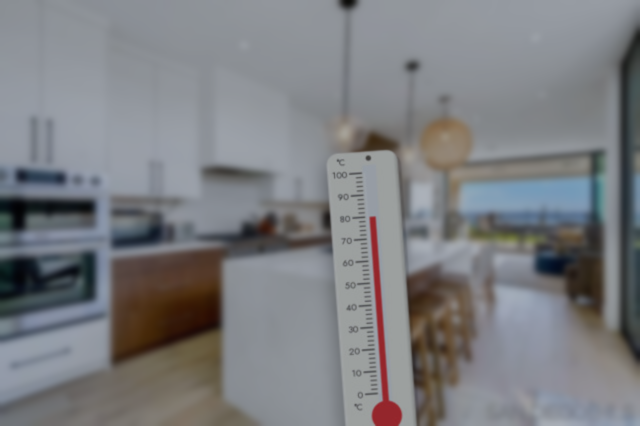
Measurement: 80 °C
